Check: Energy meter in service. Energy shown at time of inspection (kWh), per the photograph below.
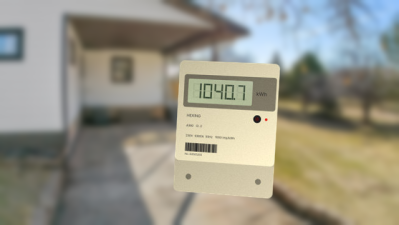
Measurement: 1040.7 kWh
